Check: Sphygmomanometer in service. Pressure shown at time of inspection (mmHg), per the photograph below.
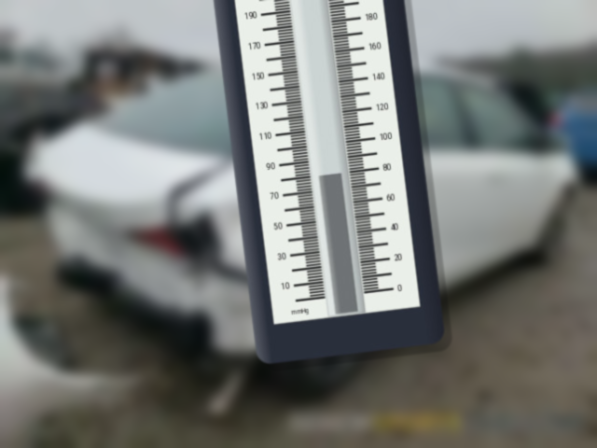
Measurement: 80 mmHg
